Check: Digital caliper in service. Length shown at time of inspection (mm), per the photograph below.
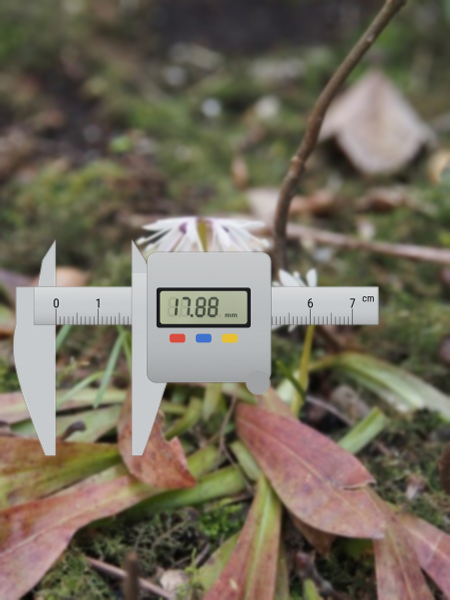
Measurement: 17.88 mm
